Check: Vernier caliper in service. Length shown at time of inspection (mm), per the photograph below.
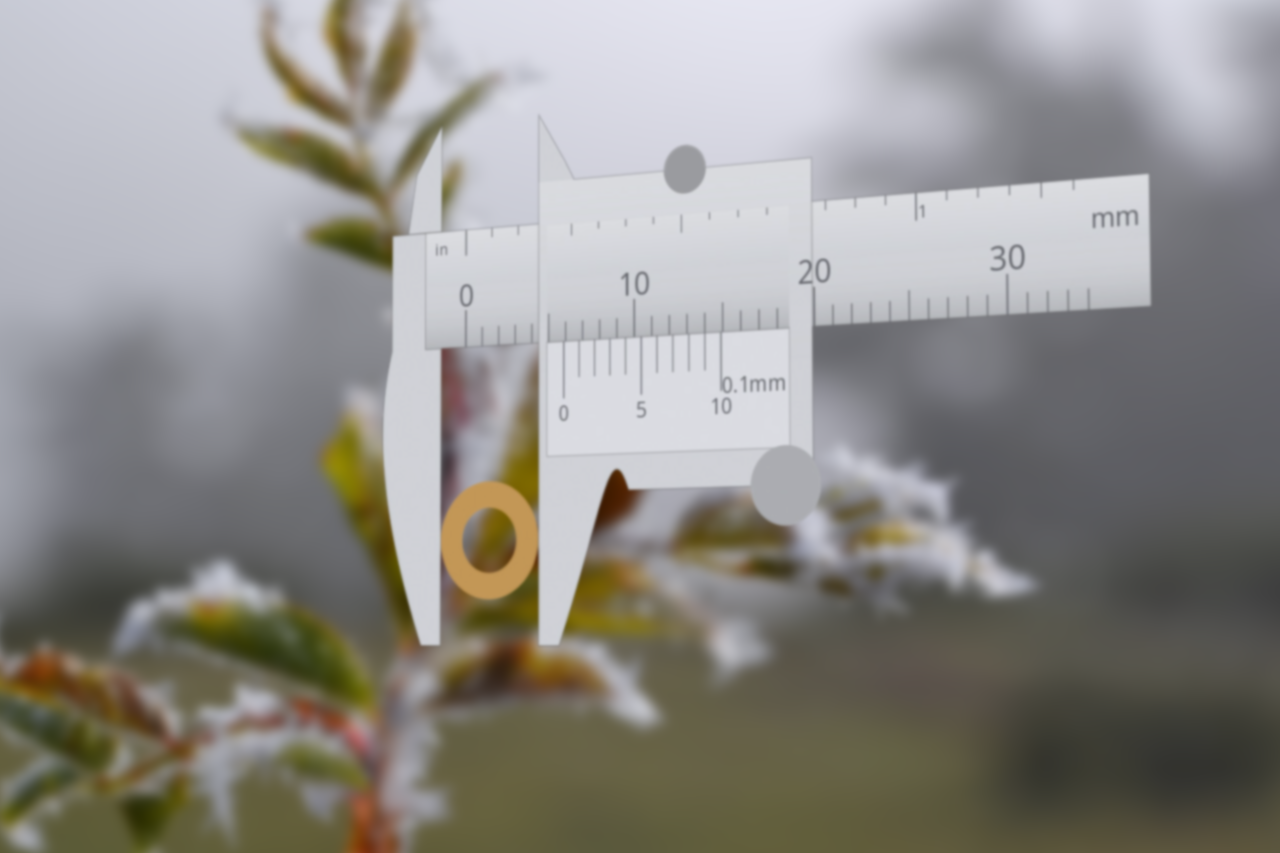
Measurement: 5.9 mm
